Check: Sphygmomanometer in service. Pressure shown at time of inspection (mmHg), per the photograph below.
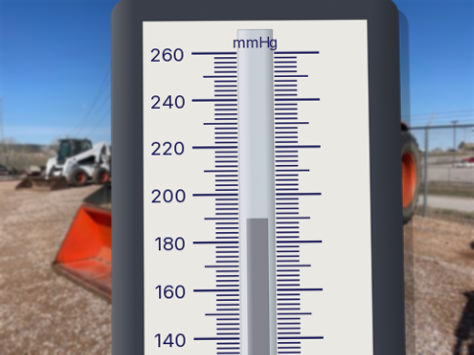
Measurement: 190 mmHg
